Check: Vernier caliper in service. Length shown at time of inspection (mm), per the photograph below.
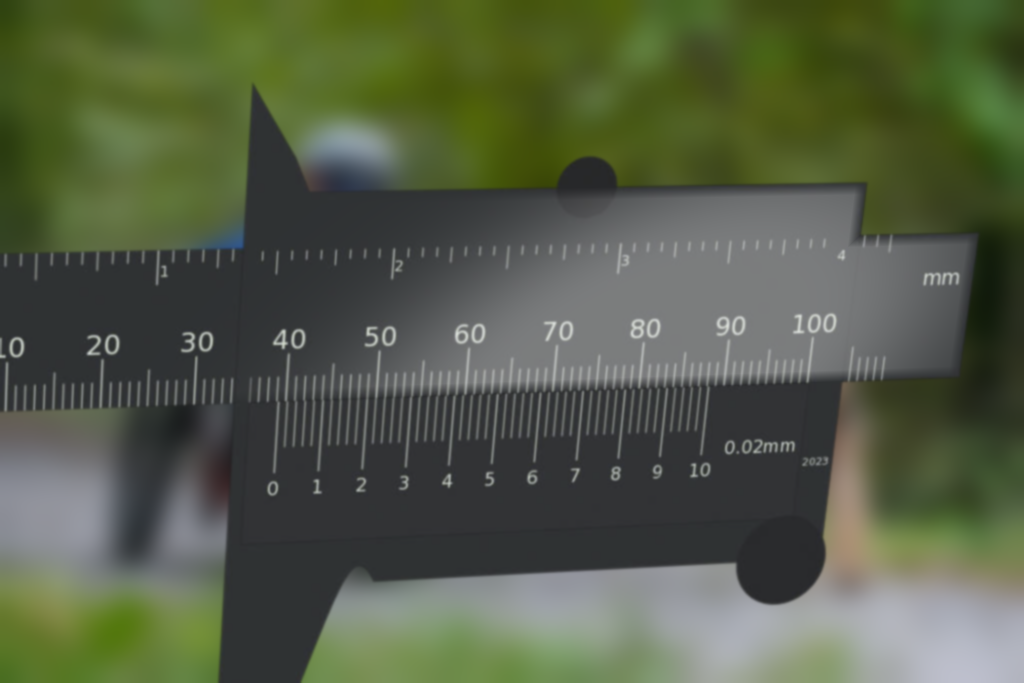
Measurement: 39.2 mm
